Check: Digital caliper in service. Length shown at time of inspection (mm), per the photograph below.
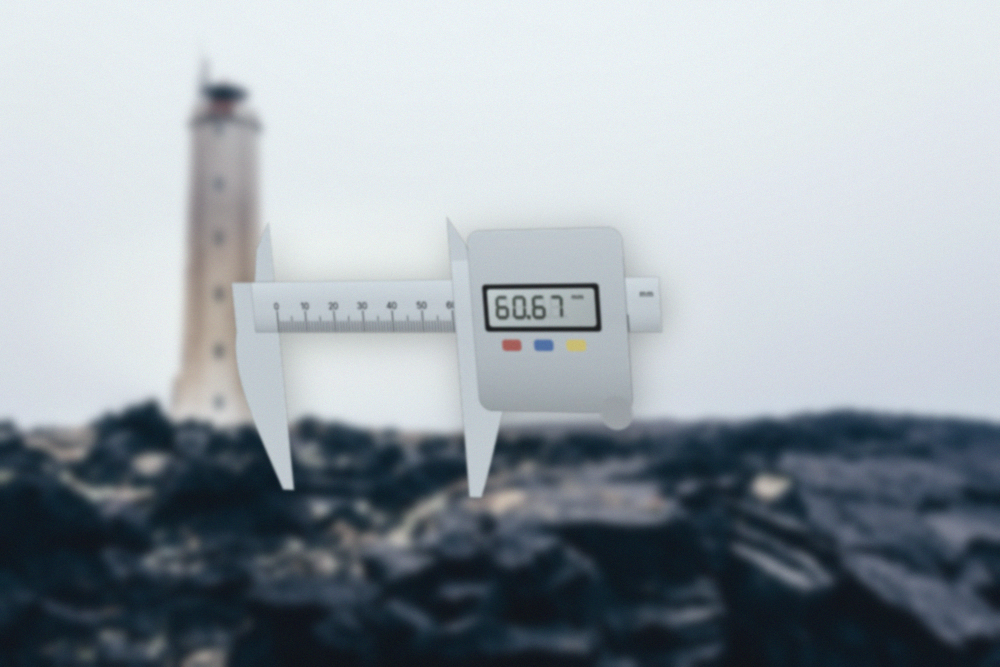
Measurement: 60.67 mm
